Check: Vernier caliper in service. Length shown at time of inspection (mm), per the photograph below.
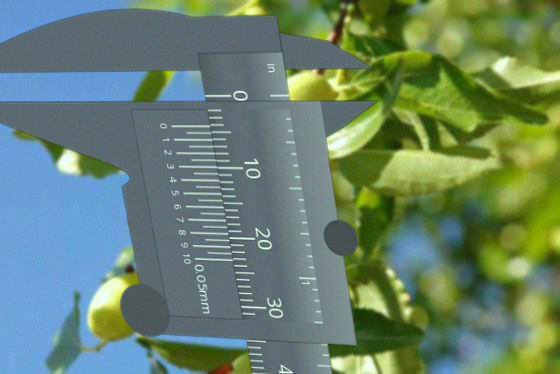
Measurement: 4.2 mm
